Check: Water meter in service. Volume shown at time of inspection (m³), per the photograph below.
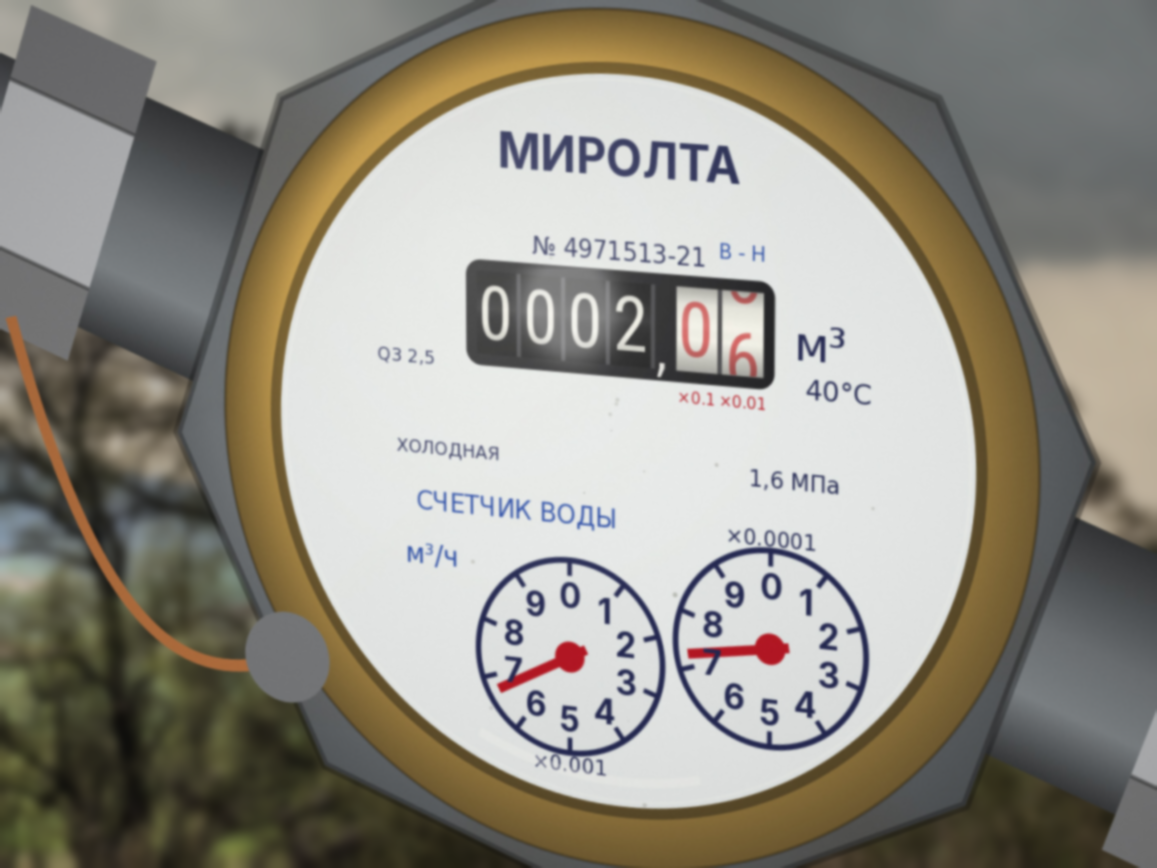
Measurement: 2.0567 m³
